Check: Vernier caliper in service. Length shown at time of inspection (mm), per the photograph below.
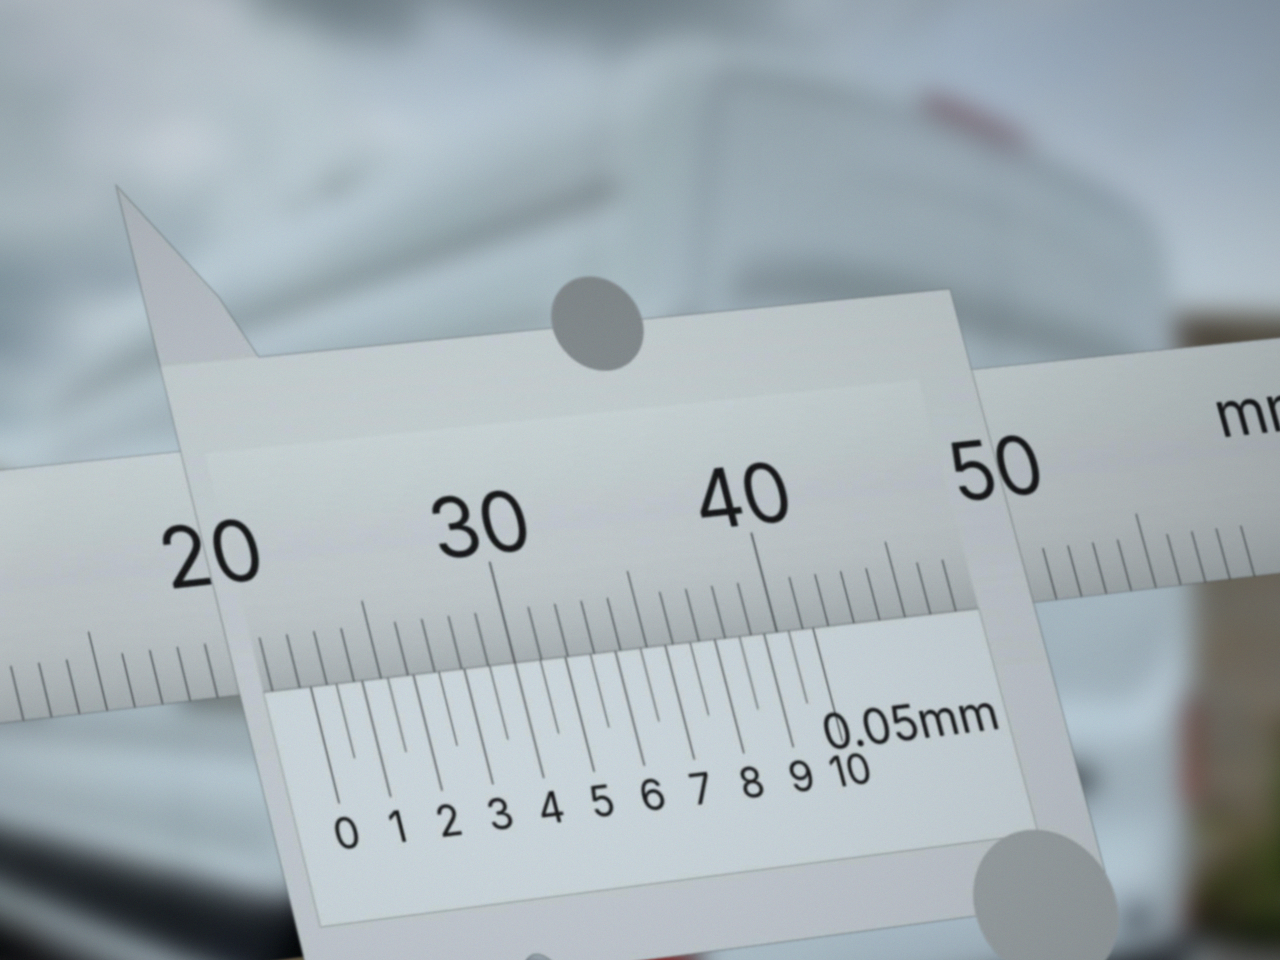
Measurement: 22.4 mm
